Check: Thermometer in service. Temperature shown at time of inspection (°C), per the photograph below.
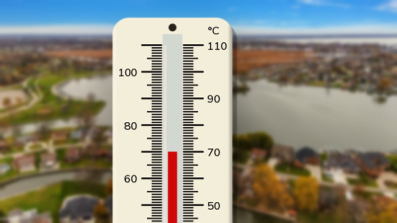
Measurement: 70 °C
